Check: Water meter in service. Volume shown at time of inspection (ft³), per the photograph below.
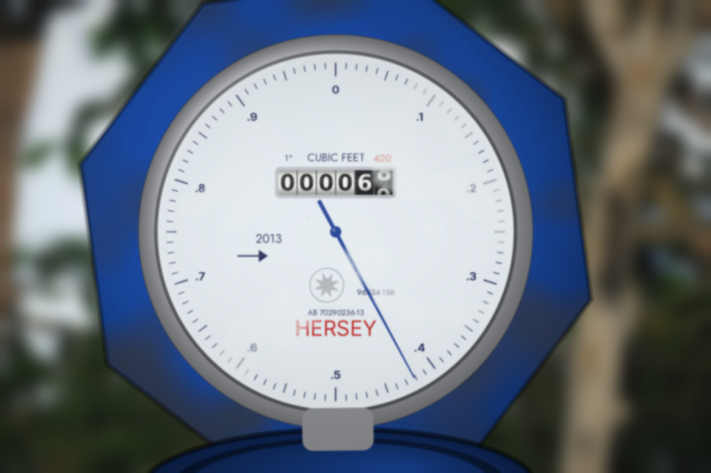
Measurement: 68.42 ft³
